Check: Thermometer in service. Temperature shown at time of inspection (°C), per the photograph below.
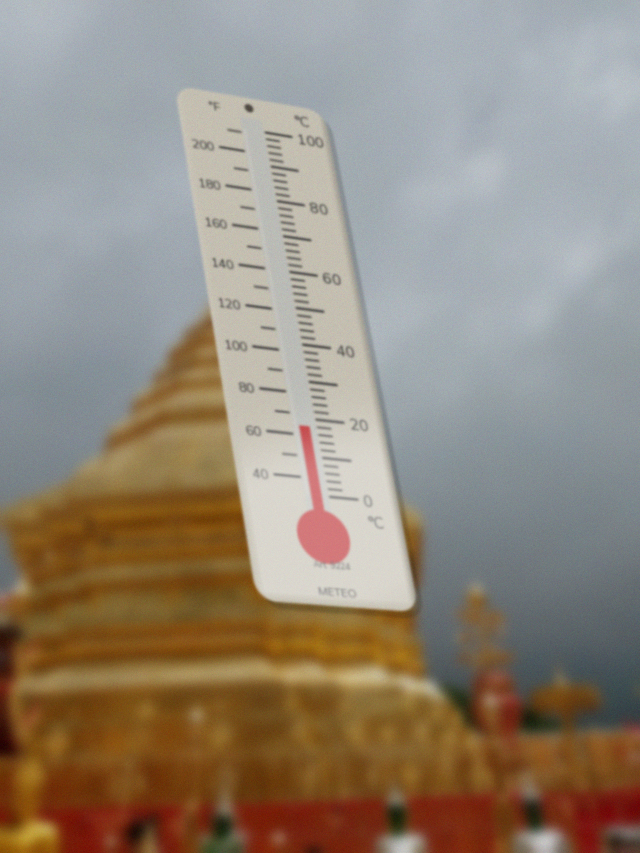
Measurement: 18 °C
